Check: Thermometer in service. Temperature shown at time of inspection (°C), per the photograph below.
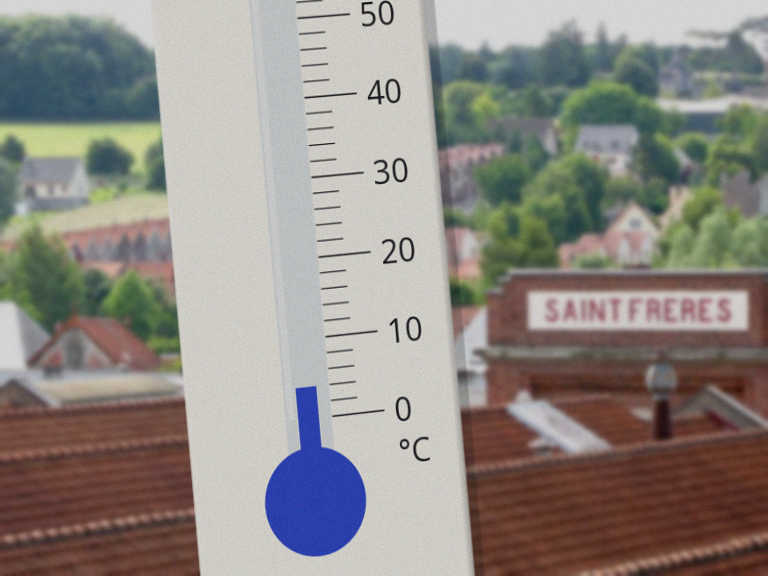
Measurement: 4 °C
